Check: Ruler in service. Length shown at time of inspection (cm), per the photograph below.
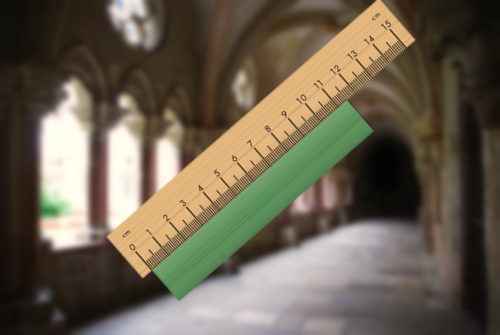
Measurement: 11.5 cm
